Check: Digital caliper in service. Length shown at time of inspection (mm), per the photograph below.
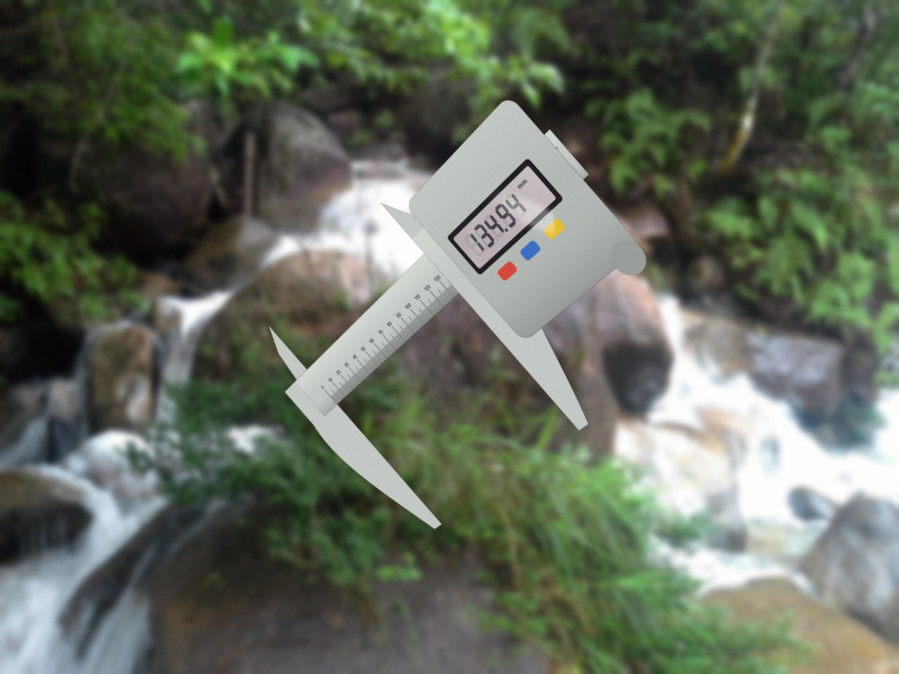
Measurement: 134.94 mm
